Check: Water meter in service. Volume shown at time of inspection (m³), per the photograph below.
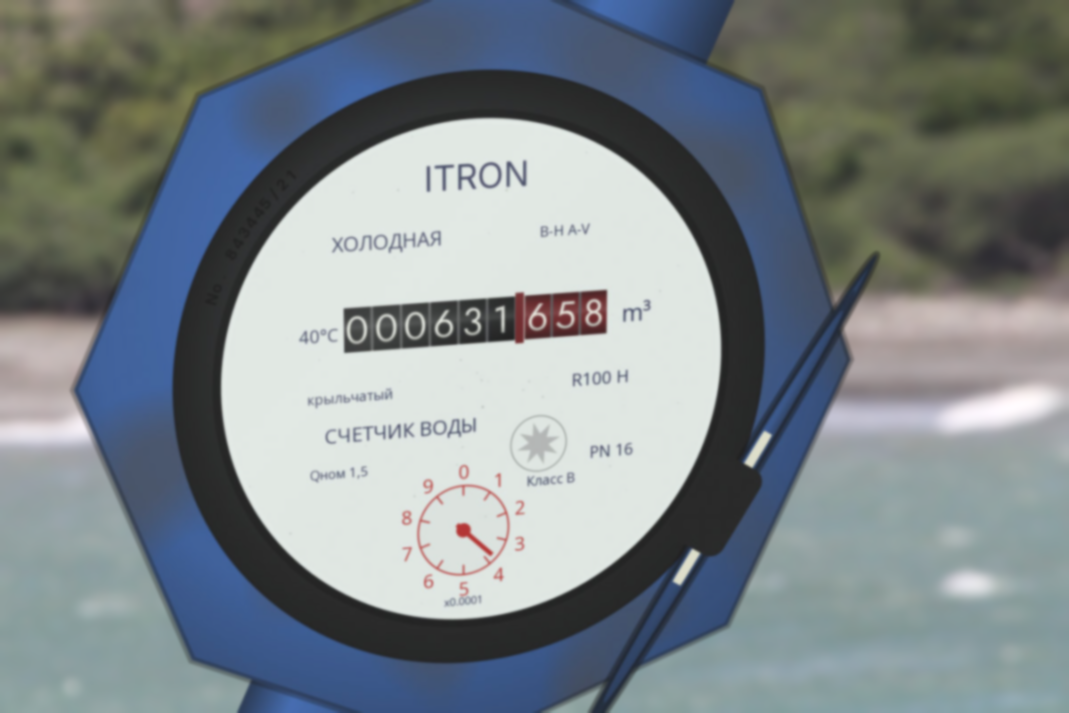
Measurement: 631.6583 m³
